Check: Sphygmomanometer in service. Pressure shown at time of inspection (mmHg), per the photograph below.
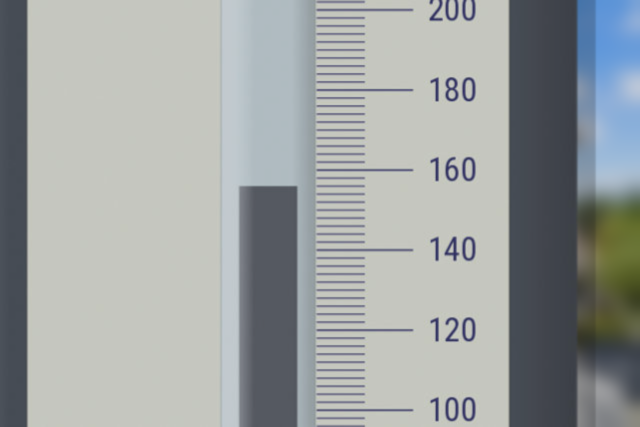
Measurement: 156 mmHg
